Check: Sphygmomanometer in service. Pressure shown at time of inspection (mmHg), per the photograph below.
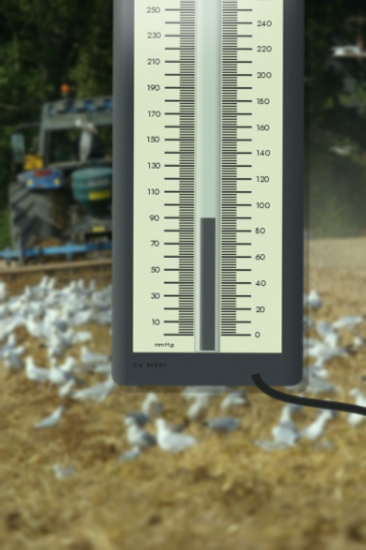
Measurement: 90 mmHg
